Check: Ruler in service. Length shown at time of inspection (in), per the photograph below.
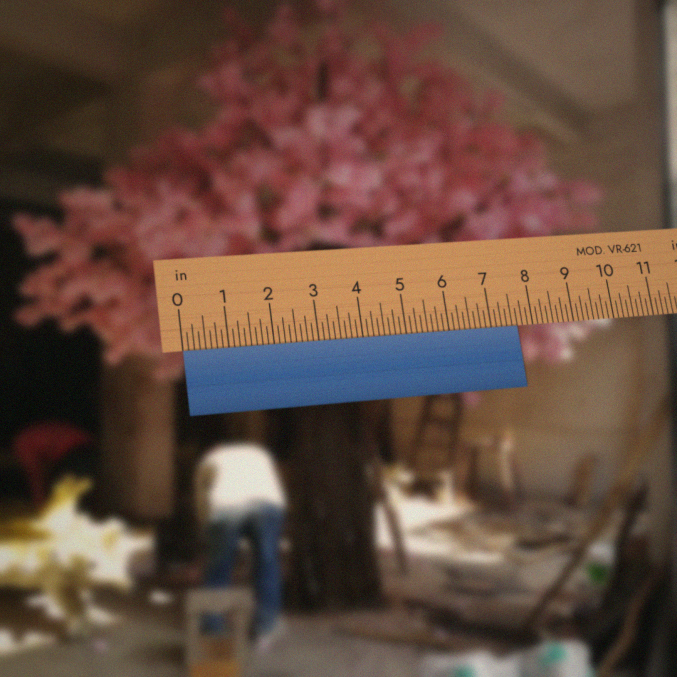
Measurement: 7.625 in
